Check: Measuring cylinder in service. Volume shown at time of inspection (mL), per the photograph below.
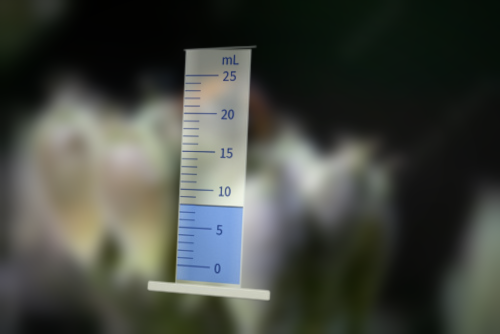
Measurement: 8 mL
